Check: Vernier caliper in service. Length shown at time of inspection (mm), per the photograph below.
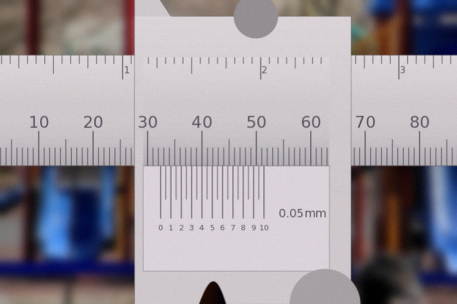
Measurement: 32.4 mm
